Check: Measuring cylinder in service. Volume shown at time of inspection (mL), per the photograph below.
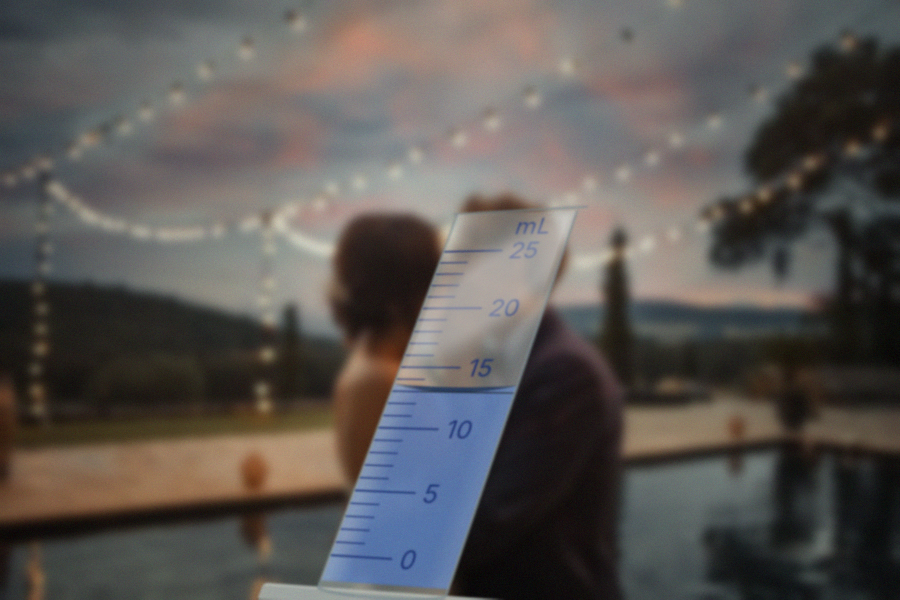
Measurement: 13 mL
